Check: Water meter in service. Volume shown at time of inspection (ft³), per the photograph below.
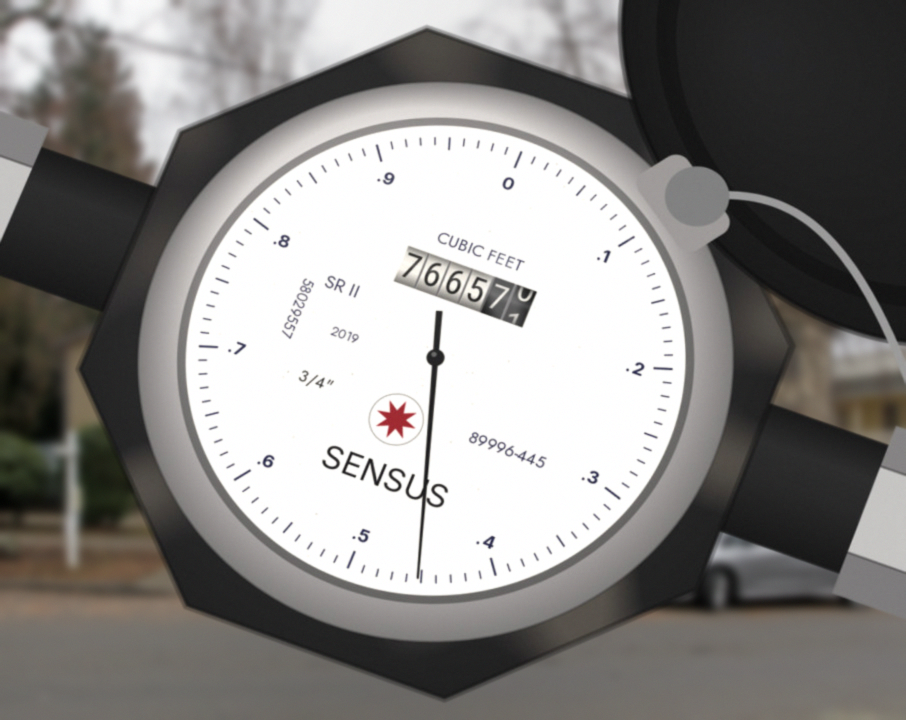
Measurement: 766570.45 ft³
